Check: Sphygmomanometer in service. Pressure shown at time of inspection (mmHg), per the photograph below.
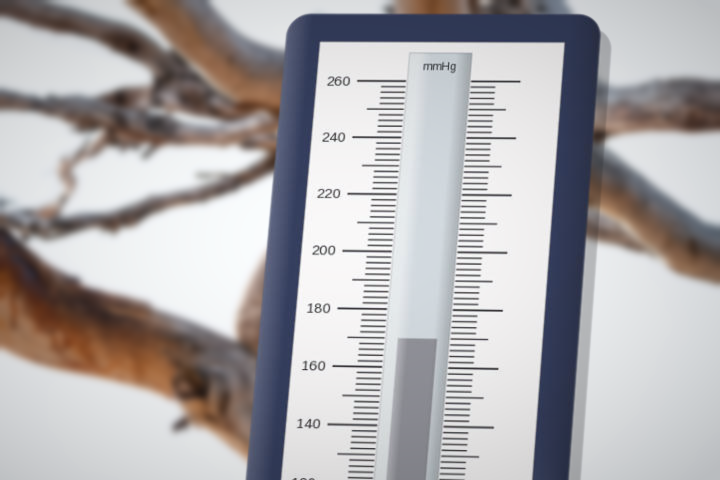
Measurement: 170 mmHg
